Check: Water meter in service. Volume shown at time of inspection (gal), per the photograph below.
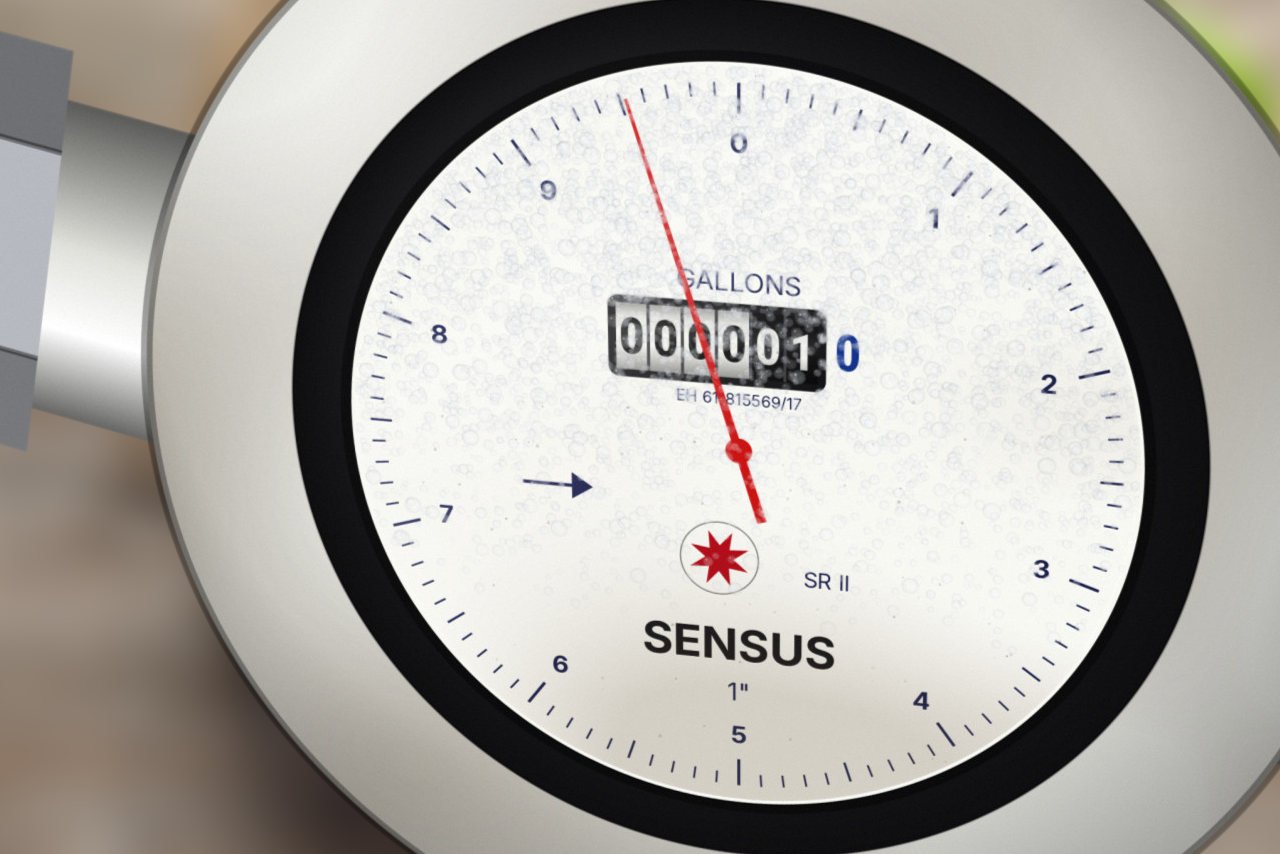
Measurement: 9.5 gal
